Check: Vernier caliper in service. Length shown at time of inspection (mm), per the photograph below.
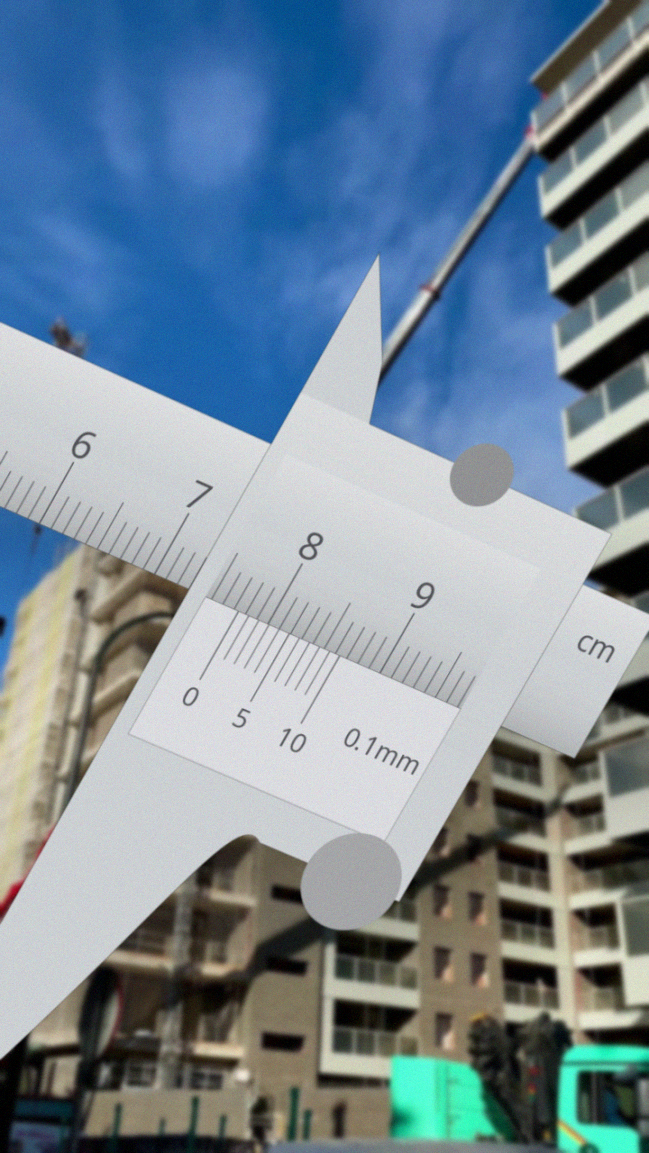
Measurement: 77.4 mm
